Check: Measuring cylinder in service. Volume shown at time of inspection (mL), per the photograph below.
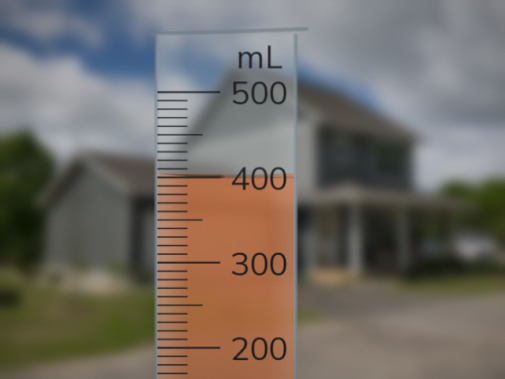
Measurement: 400 mL
